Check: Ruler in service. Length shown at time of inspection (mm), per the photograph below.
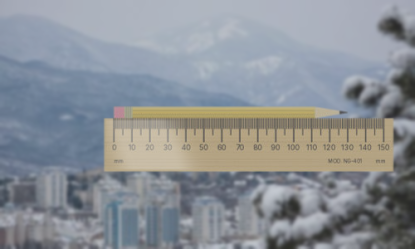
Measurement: 130 mm
